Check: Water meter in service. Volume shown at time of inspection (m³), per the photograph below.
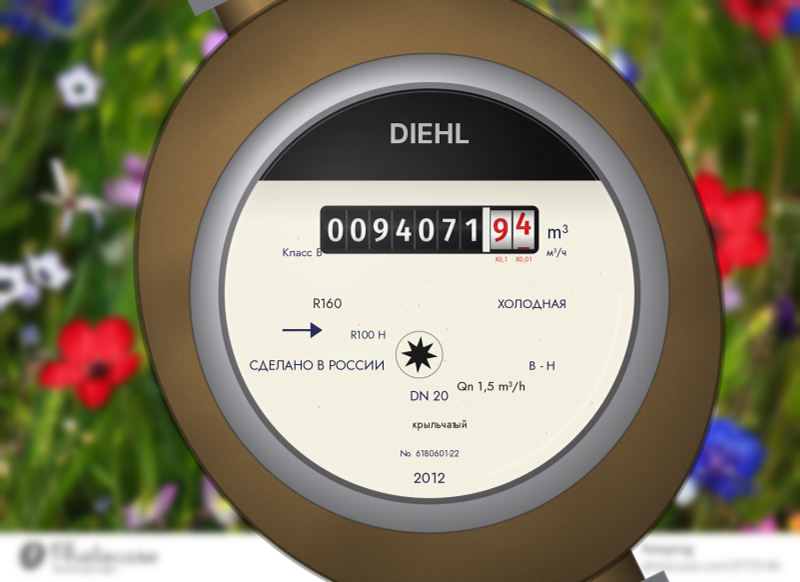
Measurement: 94071.94 m³
